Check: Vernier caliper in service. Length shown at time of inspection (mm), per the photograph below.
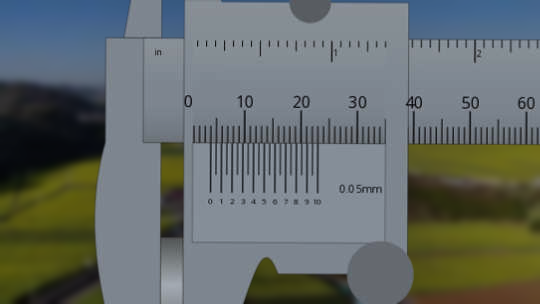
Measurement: 4.0 mm
